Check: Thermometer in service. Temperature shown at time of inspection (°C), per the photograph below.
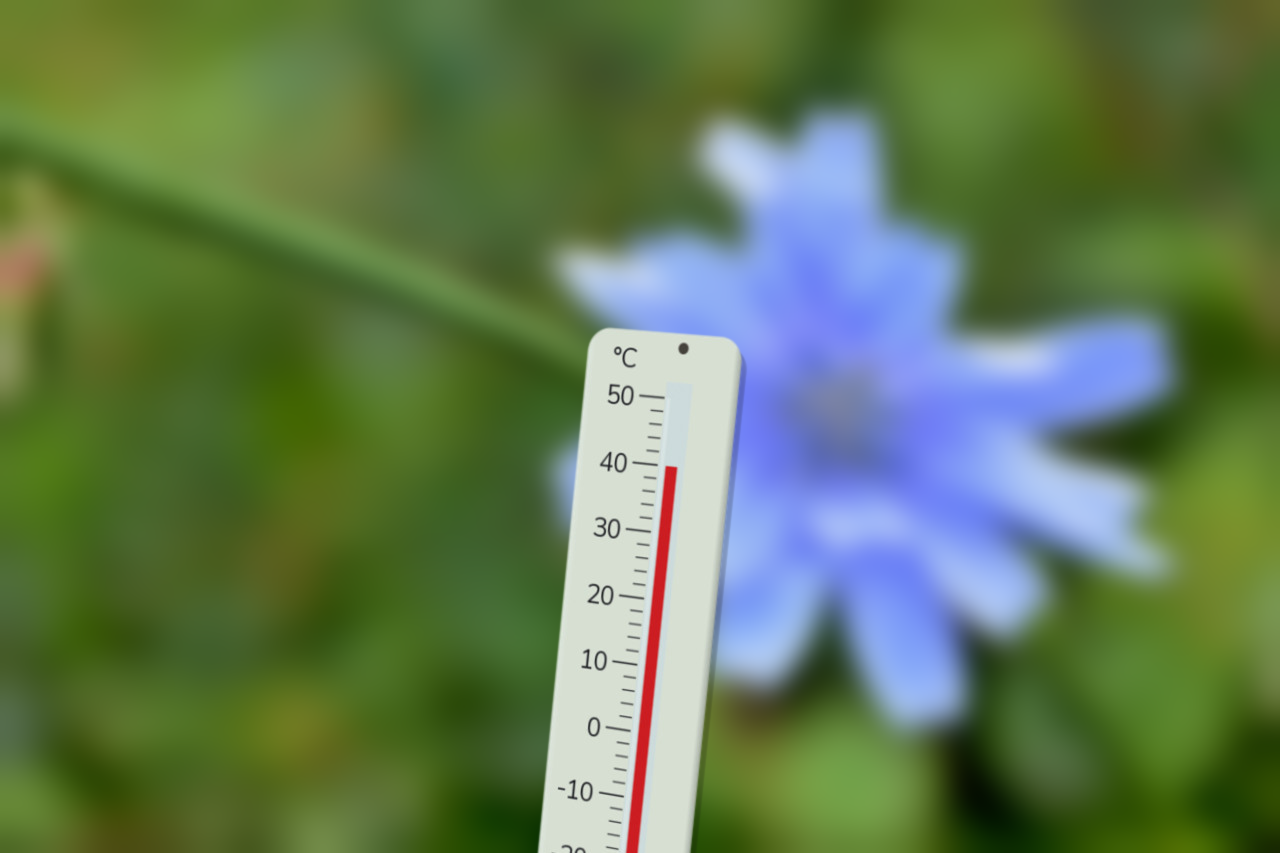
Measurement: 40 °C
